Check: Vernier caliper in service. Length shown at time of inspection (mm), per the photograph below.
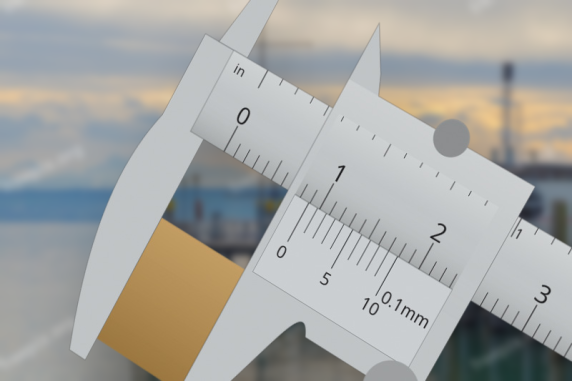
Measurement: 8.9 mm
